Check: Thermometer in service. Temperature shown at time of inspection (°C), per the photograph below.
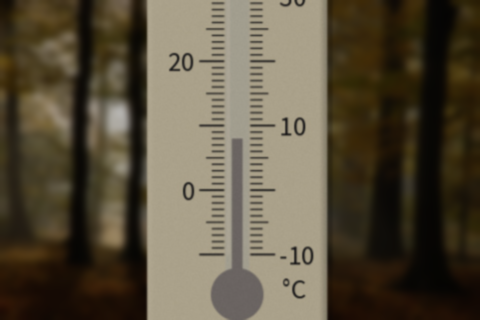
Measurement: 8 °C
